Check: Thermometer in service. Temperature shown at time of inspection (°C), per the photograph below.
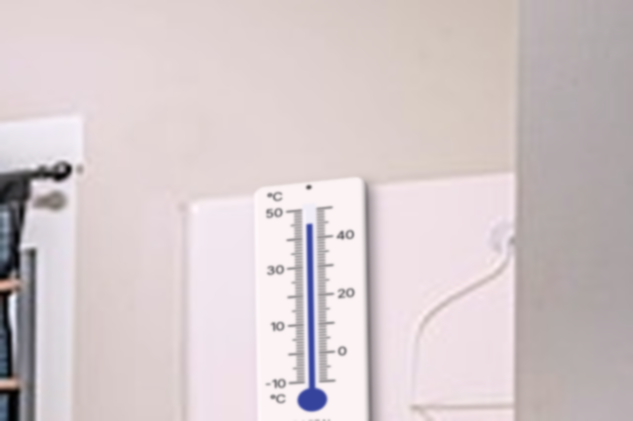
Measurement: 45 °C
